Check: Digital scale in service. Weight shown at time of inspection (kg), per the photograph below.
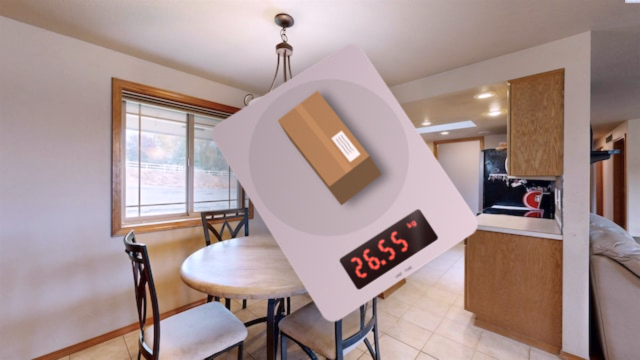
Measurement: 26.55 kg
